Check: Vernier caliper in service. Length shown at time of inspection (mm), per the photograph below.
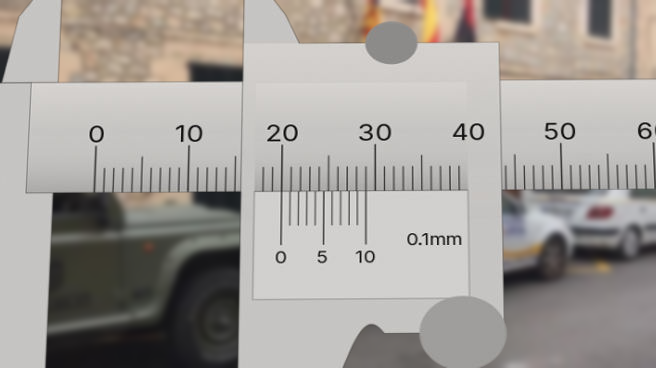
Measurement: 20.0 mm
